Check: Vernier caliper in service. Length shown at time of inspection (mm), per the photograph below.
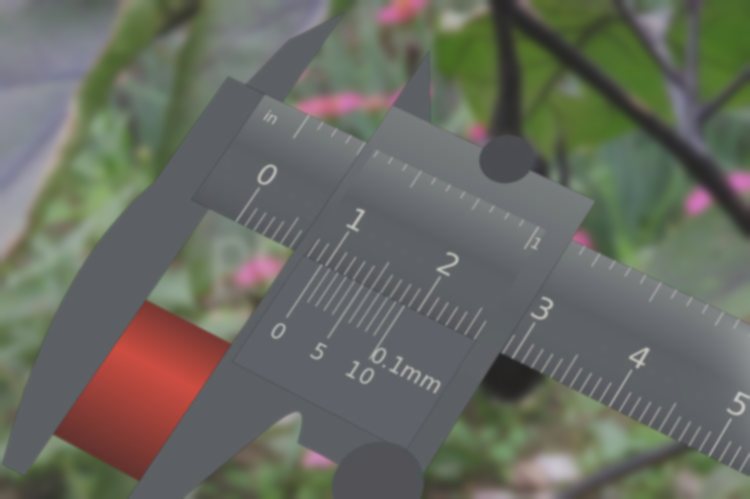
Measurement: 9.6 mm
